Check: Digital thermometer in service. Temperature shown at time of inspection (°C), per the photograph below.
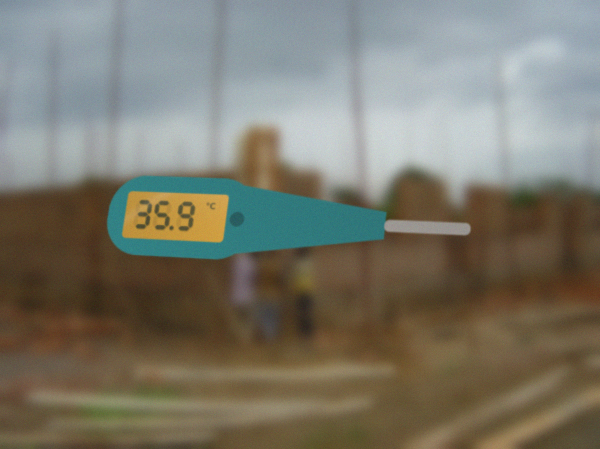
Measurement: 35.9 °C
